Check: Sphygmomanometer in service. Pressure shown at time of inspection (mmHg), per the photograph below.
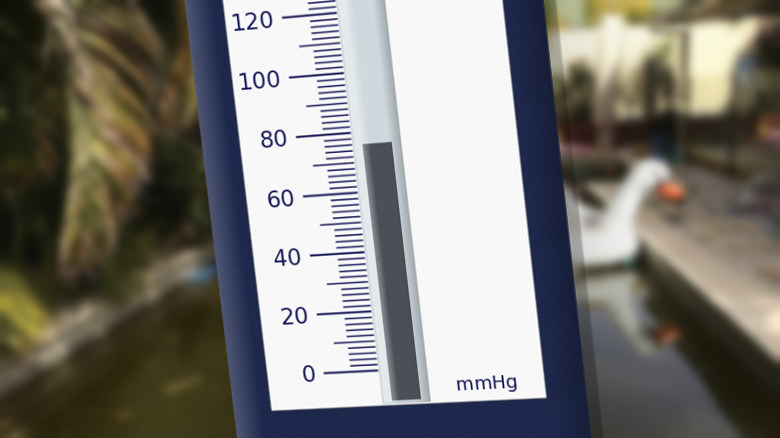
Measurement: 76 mmHg
